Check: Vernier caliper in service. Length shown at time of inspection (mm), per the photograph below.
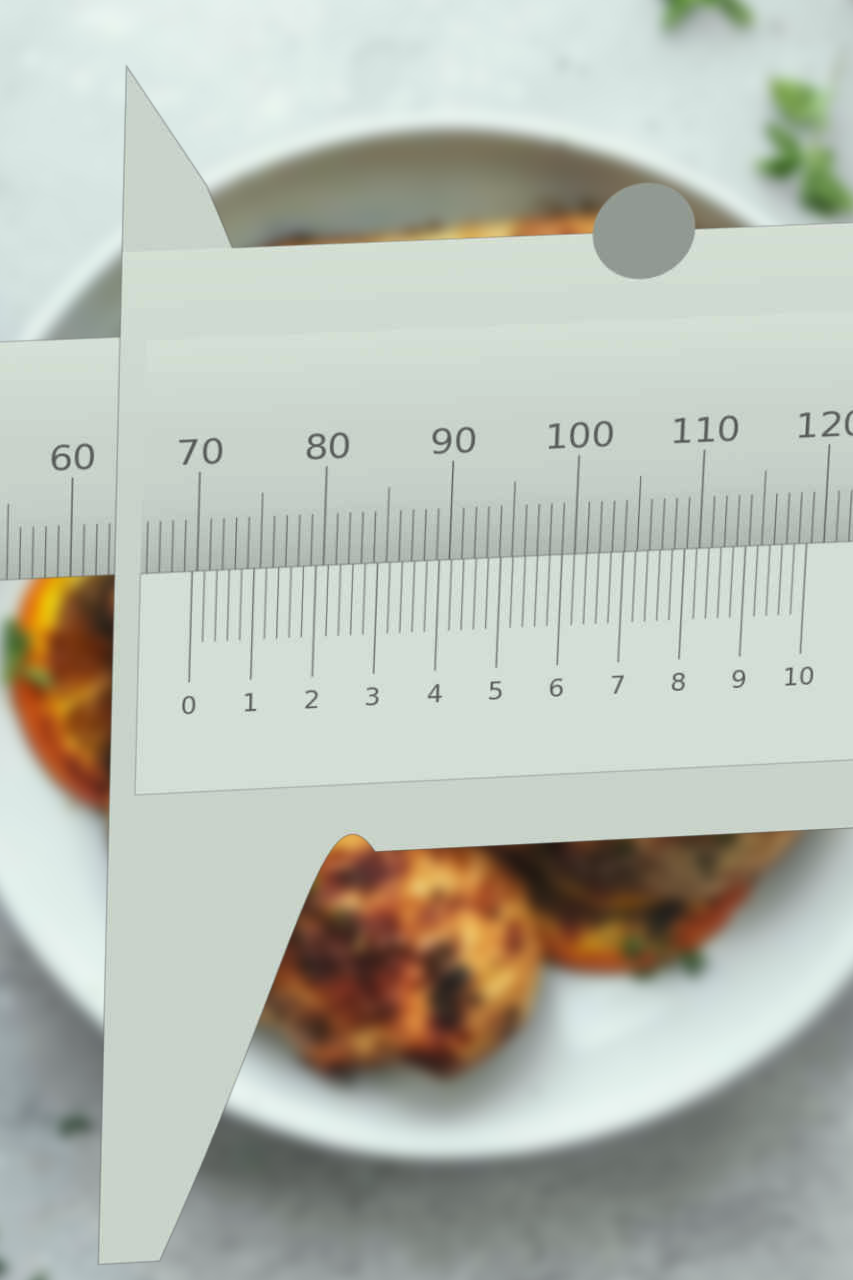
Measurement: 69.6 mm
